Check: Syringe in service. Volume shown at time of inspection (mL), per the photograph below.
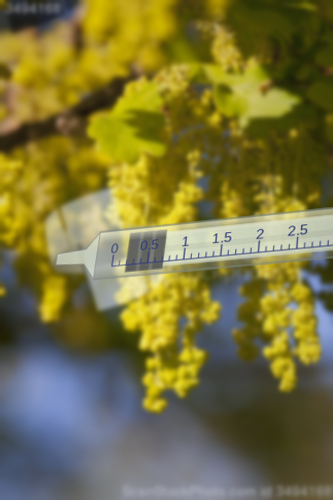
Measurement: 0.2 mL
